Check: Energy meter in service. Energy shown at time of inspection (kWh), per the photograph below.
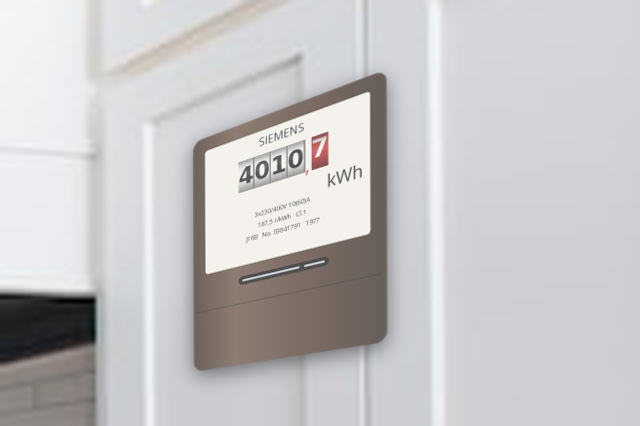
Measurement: 4010.7 kWh
